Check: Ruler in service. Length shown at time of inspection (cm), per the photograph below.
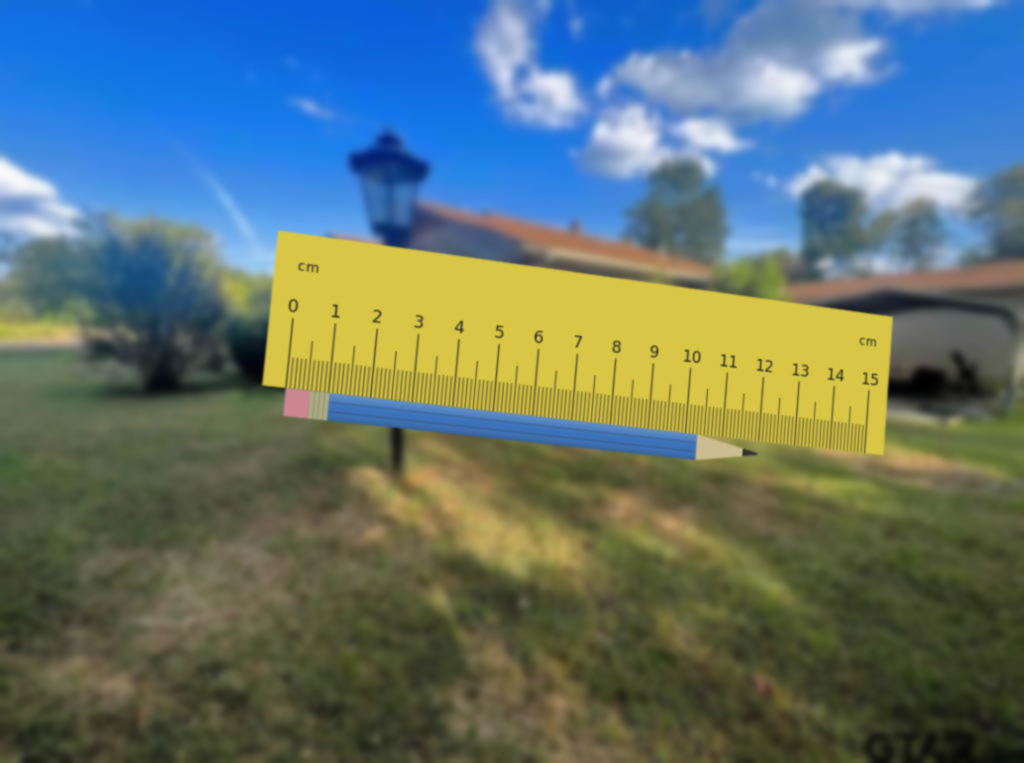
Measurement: 12 cm
